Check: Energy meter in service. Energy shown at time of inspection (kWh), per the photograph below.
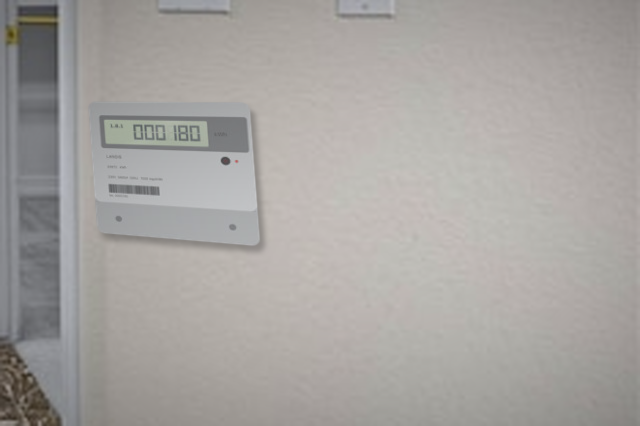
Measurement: 180 kWh
